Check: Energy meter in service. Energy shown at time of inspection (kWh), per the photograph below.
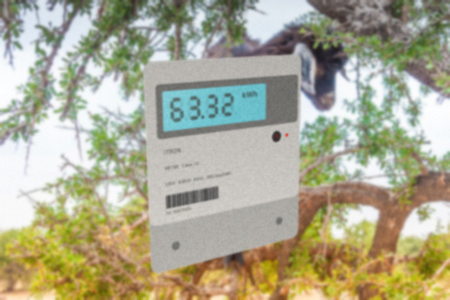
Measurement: 63.32 kWh
